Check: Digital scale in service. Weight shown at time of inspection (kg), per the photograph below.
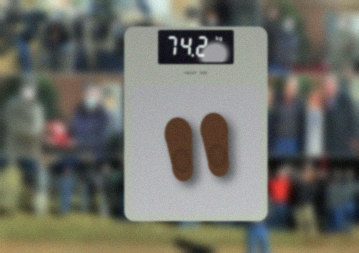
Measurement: 74.2 kg
